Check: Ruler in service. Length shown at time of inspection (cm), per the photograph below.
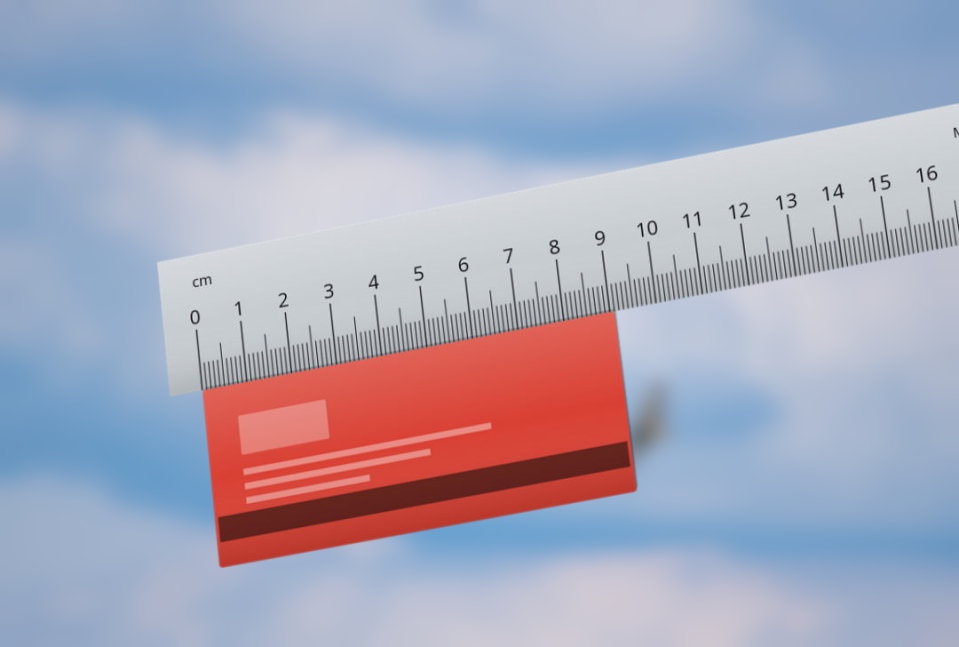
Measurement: 9.1 cm
